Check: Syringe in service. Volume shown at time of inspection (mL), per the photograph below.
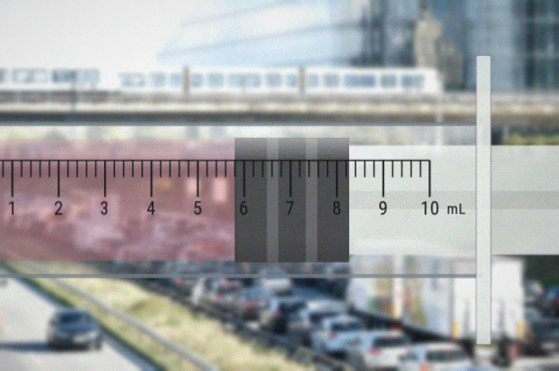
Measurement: 5.8 mL
